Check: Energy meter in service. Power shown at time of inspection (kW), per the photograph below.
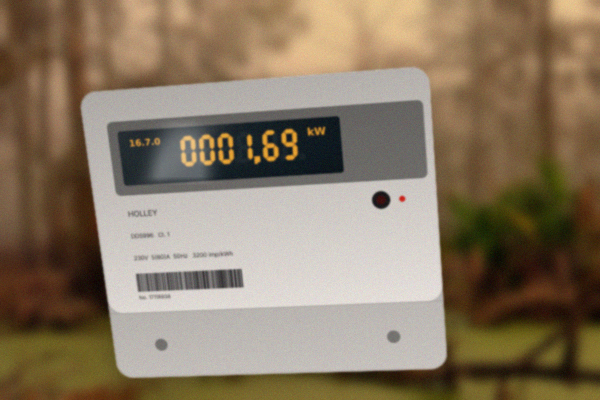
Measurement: 1.69 kW
